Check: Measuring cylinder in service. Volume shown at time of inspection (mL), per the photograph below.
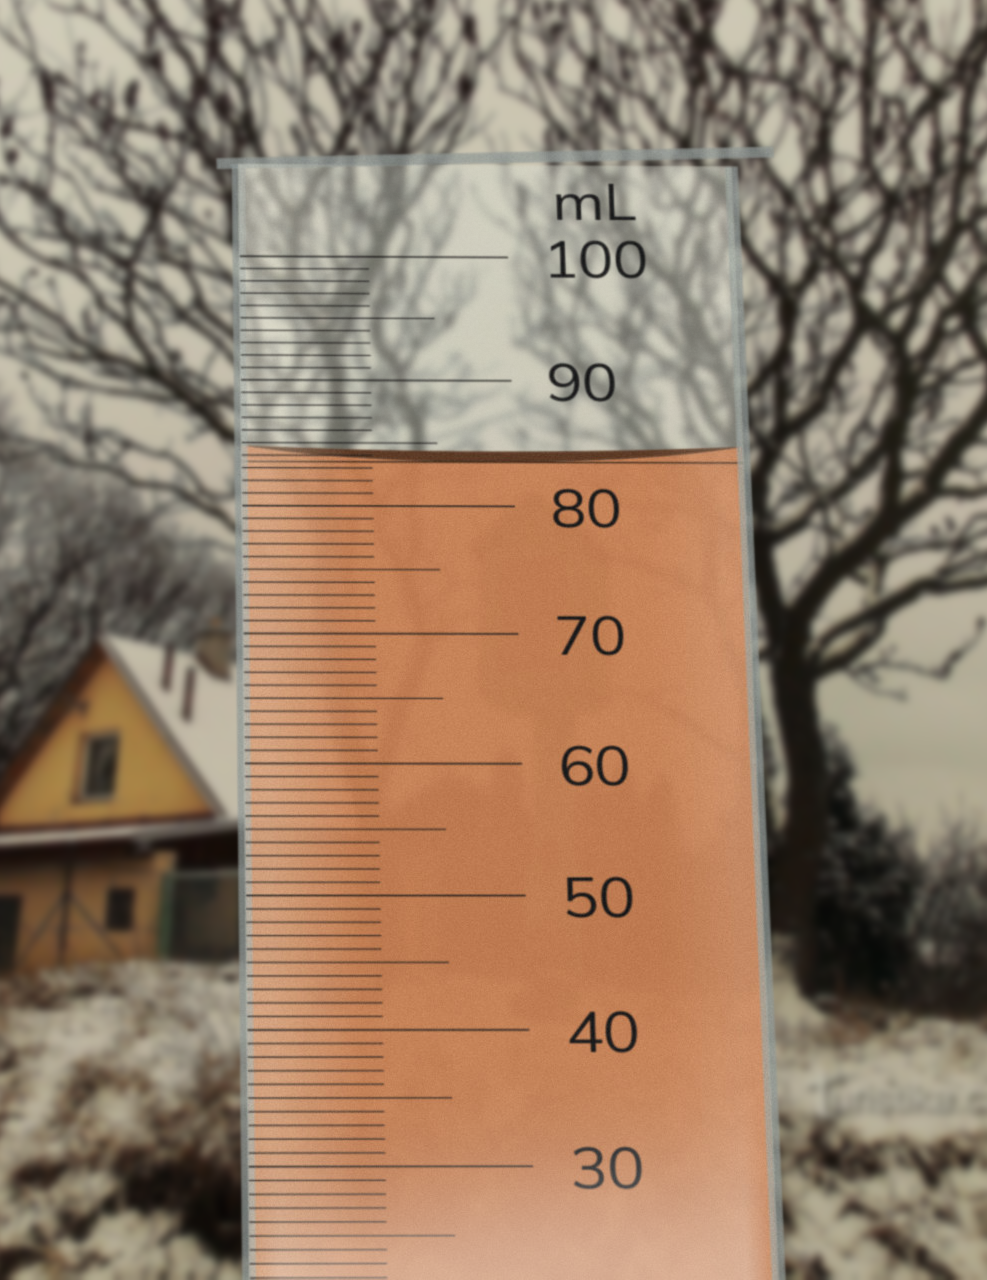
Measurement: 83.5 mL
